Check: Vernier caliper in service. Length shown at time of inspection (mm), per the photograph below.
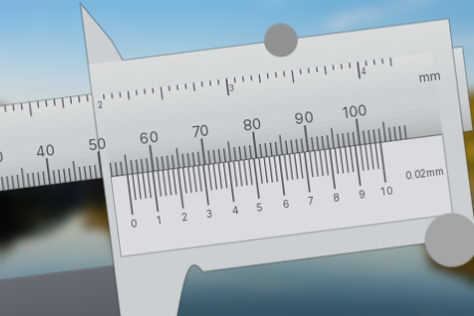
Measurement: 55.0 mm
